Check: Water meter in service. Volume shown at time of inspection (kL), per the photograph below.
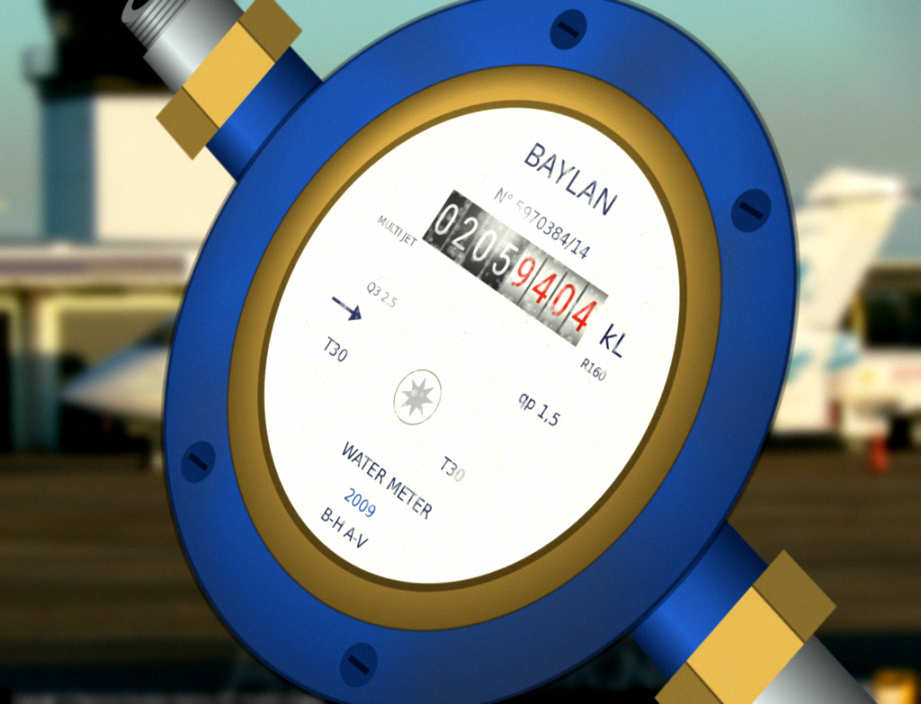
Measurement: 205.9404 kL
